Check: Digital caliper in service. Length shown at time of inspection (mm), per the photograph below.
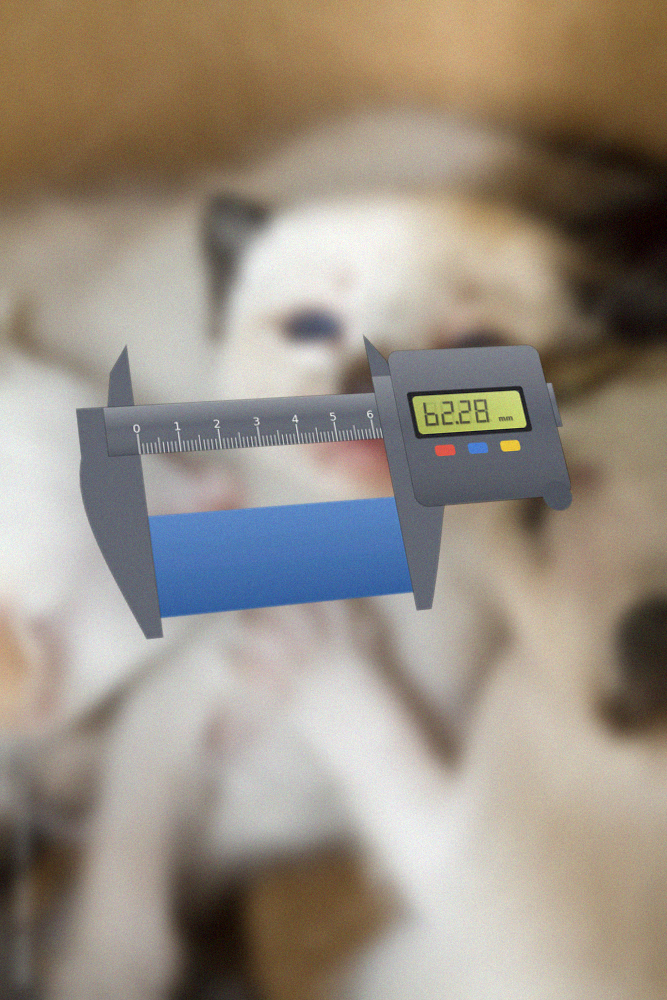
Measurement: 62.28 mm
